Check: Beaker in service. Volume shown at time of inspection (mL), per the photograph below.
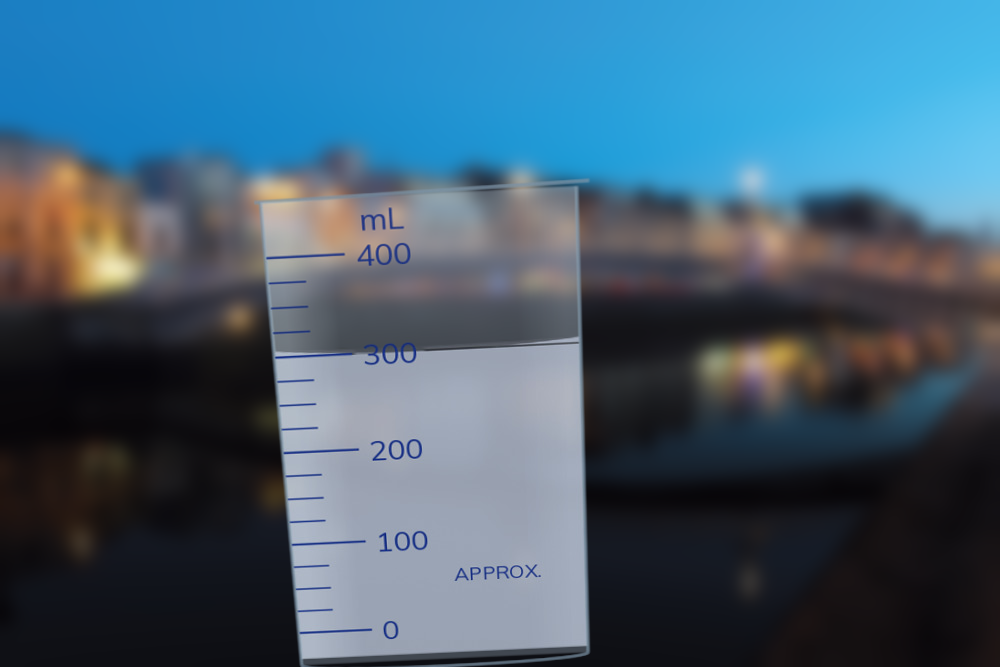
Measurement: 300 mL
